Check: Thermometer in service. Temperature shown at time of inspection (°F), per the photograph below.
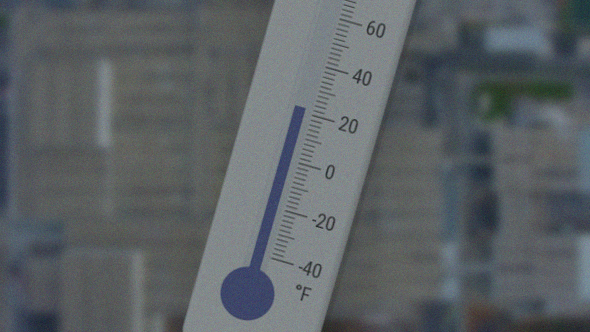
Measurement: 22 °F
